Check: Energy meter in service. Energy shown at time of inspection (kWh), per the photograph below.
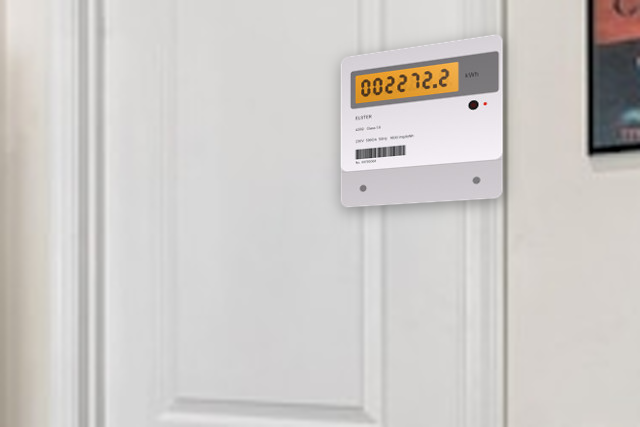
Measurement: 2272.2 kWh
